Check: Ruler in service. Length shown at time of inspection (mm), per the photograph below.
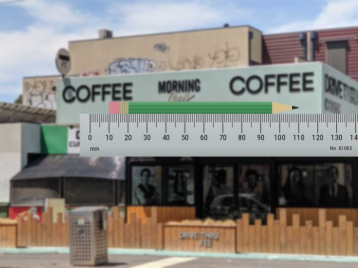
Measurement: 100 mm
